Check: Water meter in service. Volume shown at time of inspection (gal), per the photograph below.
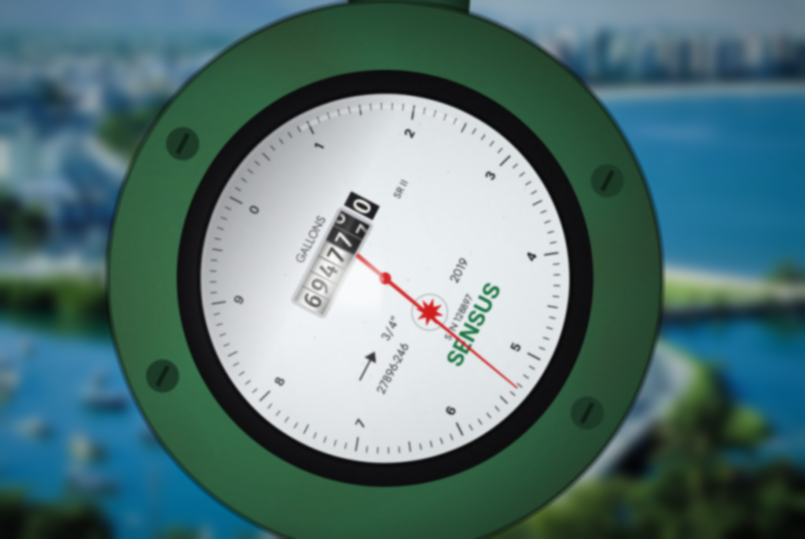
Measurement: 6947765.3 gal
